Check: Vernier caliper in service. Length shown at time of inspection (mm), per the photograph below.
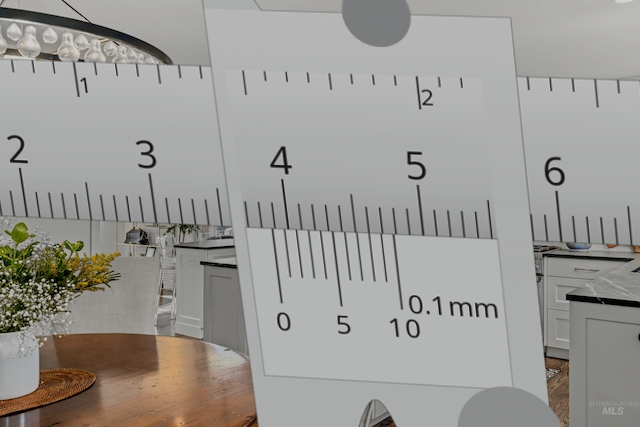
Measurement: 38.8 mm
